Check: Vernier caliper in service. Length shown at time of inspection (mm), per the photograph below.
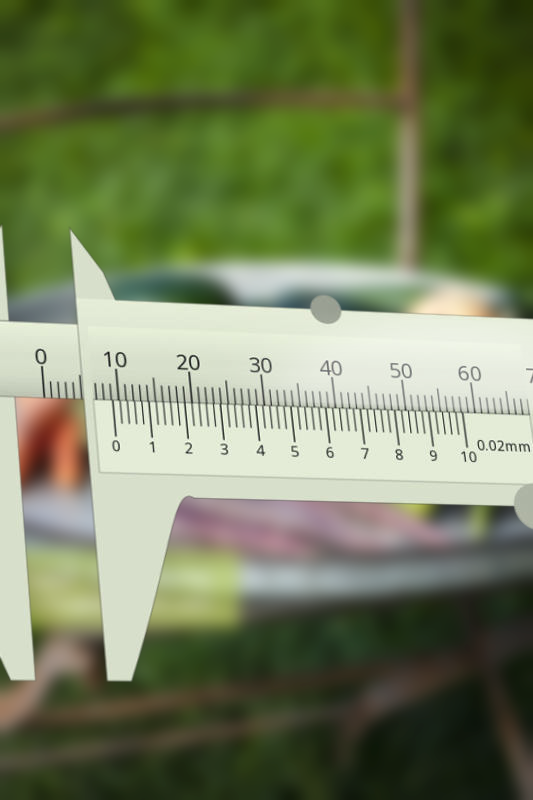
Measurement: 9.2 mm
